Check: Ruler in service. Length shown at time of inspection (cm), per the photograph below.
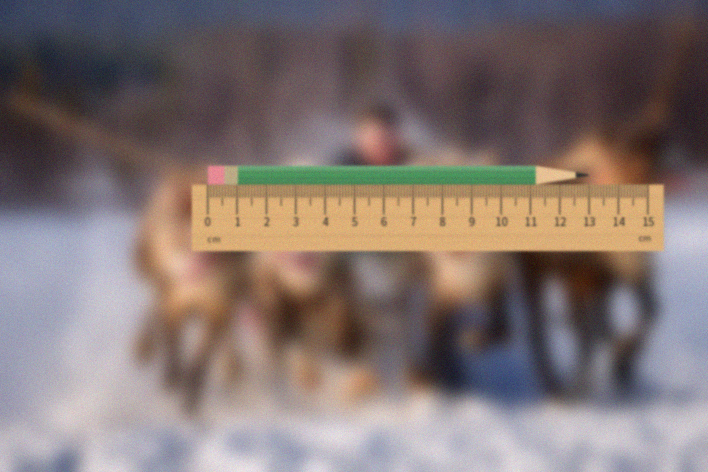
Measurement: 13 cm
